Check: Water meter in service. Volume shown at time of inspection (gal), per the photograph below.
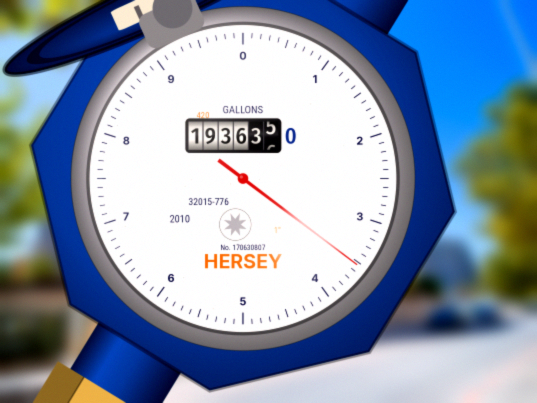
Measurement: 1936353.5 gal
